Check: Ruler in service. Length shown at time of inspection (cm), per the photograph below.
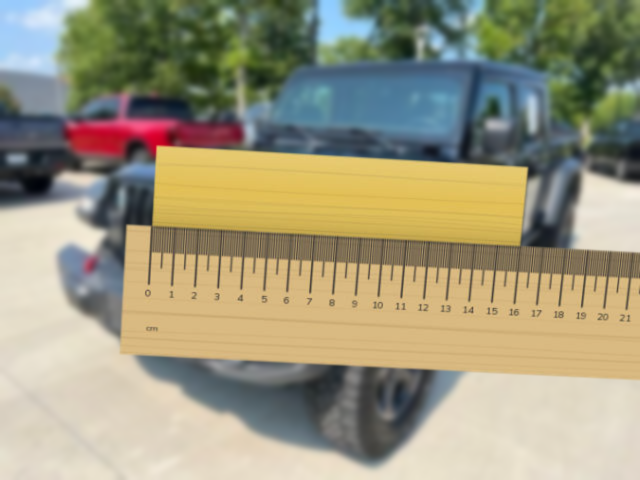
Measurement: 16 cm
